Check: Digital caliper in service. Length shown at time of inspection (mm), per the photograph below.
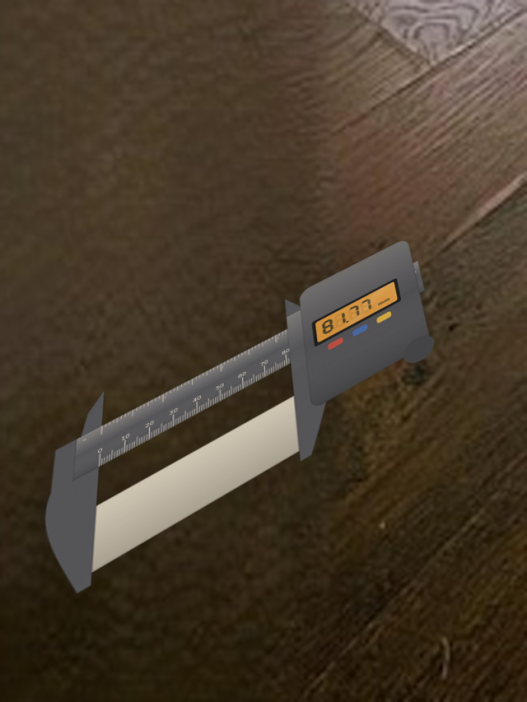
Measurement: 81.77 mm
